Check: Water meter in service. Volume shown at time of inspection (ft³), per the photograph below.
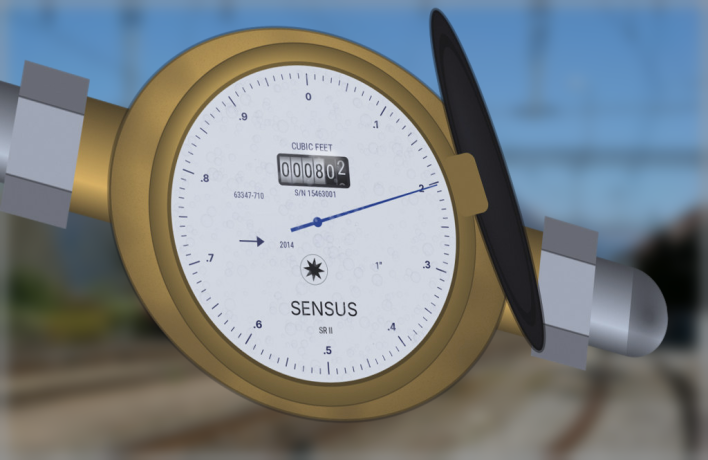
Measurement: 802.20 ft³
